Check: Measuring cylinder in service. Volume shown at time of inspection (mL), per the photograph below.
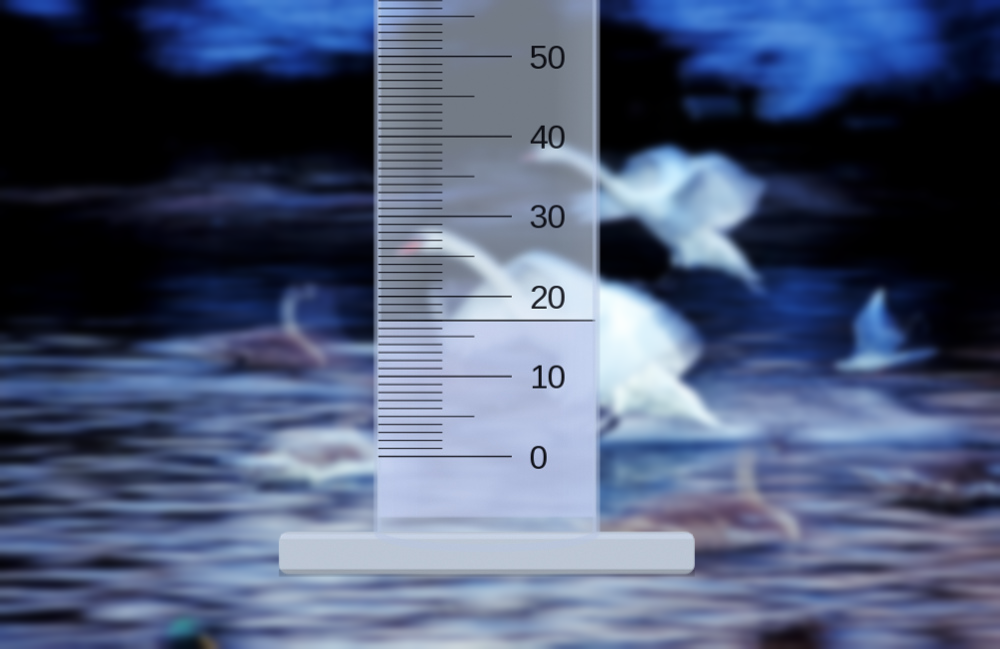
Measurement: 17 mL
